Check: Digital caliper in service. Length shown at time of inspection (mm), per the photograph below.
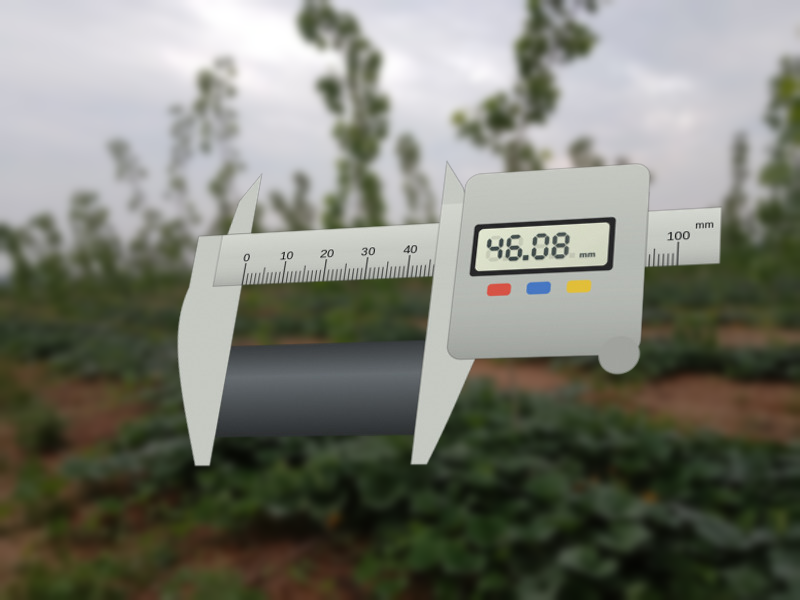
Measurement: 46.08 mm
